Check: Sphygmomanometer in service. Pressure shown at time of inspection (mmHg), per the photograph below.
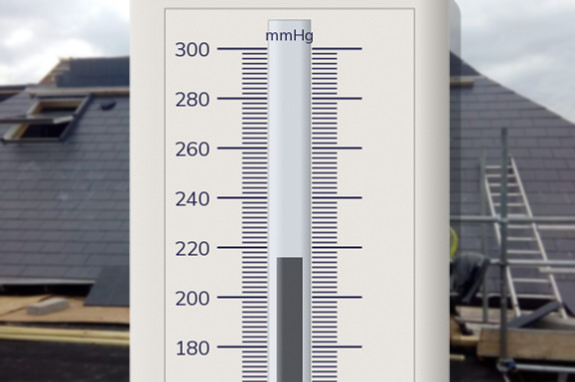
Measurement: 216 mmHg
